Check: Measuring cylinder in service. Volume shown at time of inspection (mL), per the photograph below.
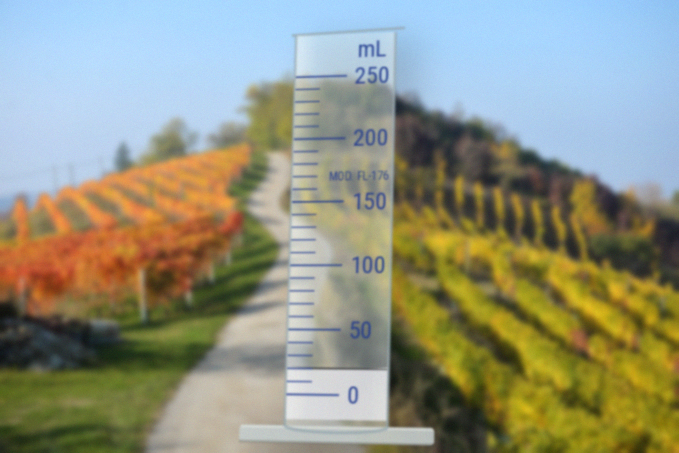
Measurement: 20 mL
